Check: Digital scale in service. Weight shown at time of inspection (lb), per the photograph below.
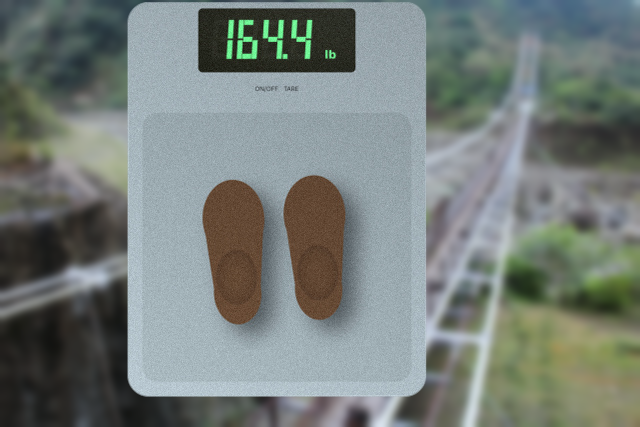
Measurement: 164.4 lb
